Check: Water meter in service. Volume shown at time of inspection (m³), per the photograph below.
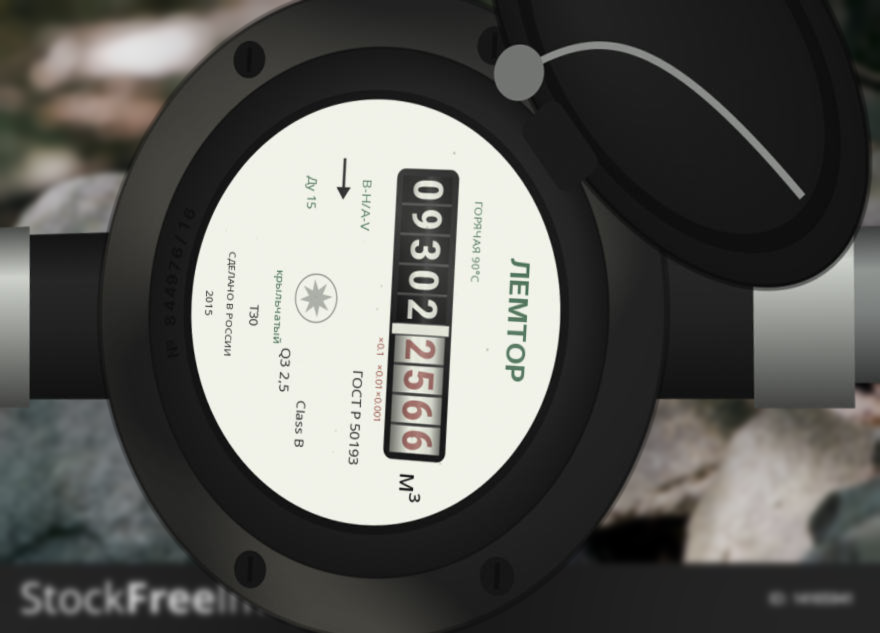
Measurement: 9302.2566 m³
